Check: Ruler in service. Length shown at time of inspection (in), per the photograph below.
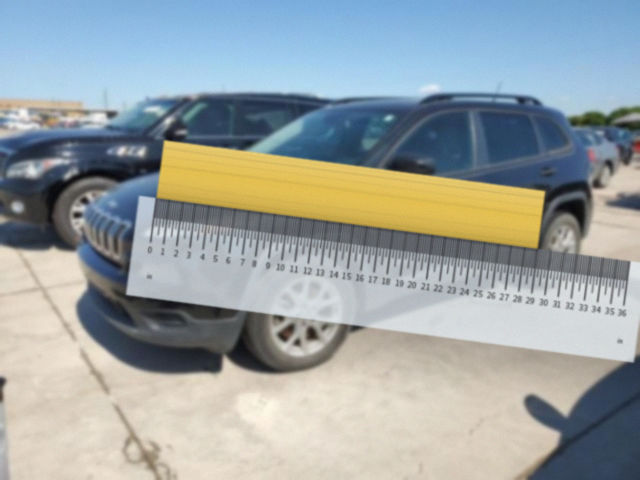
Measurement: 29 in
